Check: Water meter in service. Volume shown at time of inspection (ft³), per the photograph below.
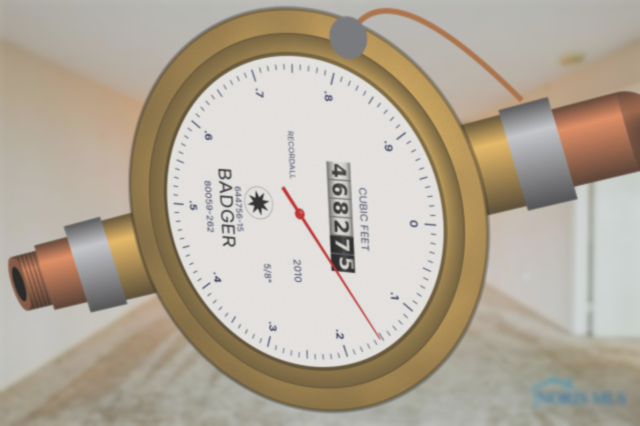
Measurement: 468275.15 ft³
